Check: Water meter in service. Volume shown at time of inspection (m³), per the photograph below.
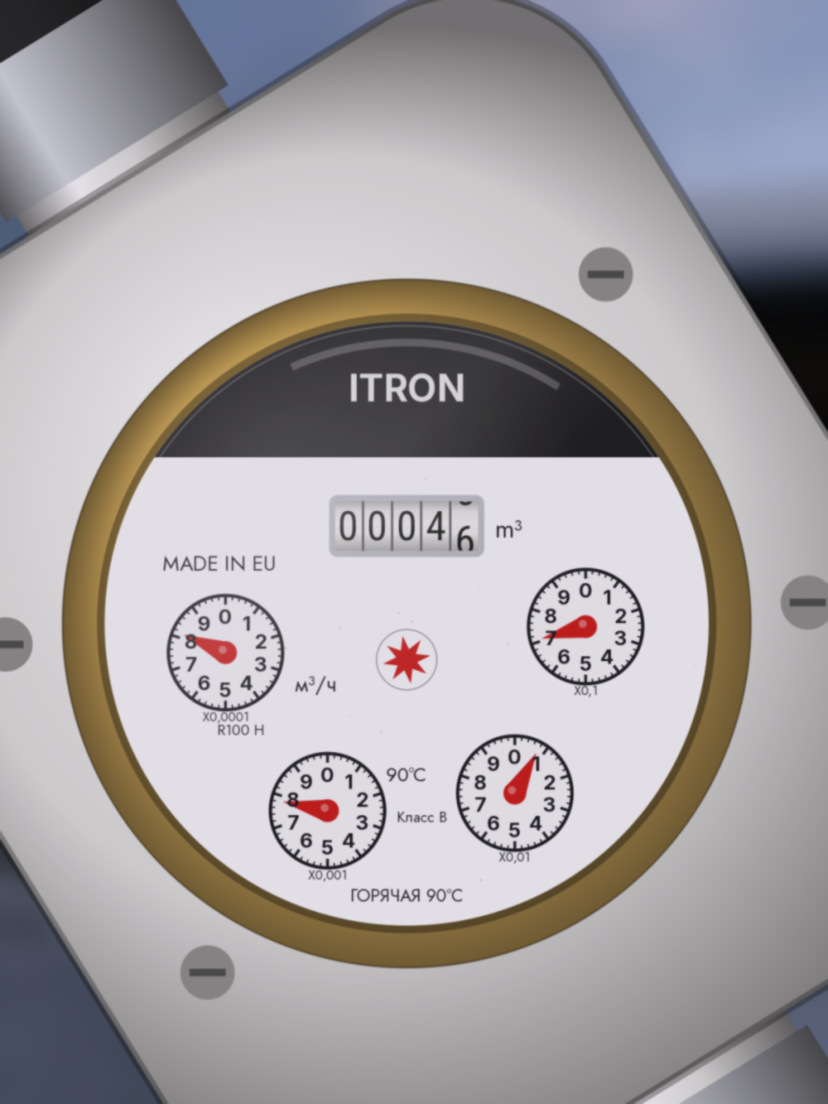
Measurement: 45.7078 m³
